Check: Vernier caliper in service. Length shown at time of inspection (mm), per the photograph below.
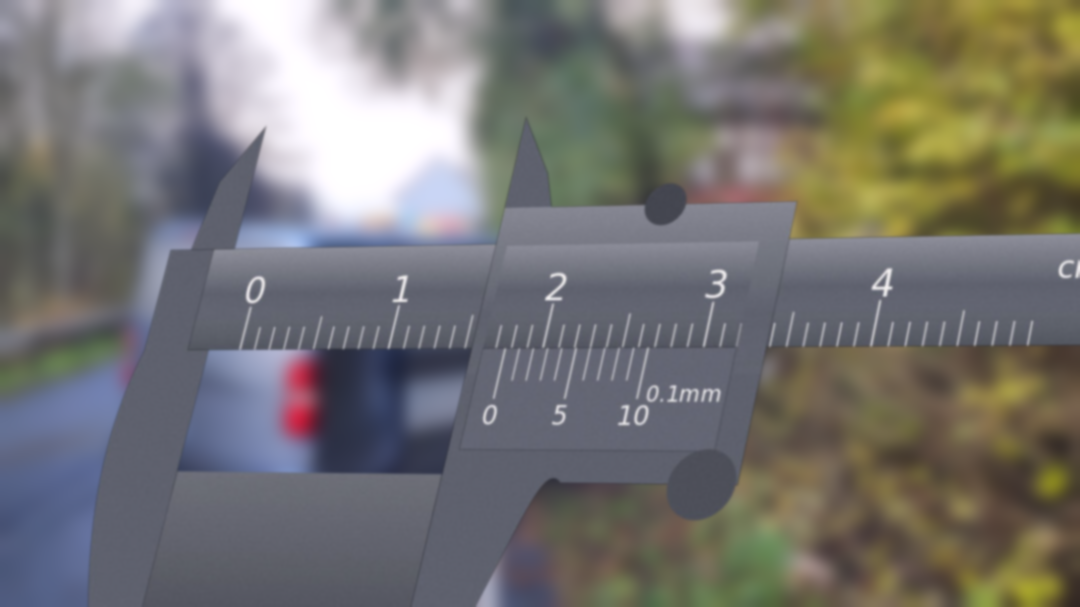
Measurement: 17.6 mm
